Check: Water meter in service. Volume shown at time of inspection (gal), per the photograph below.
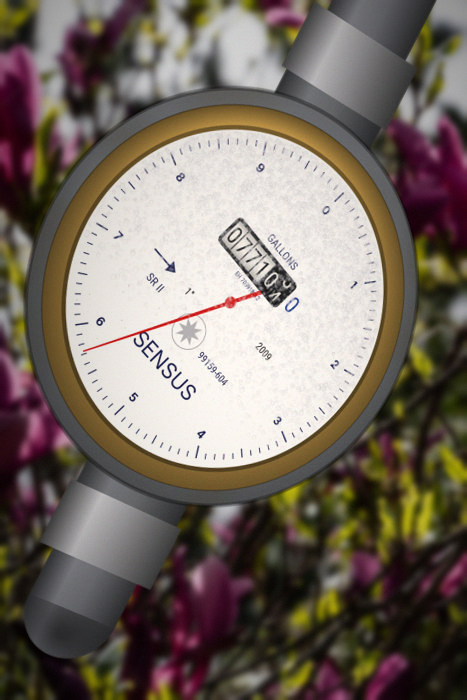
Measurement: 771035.7 gal
